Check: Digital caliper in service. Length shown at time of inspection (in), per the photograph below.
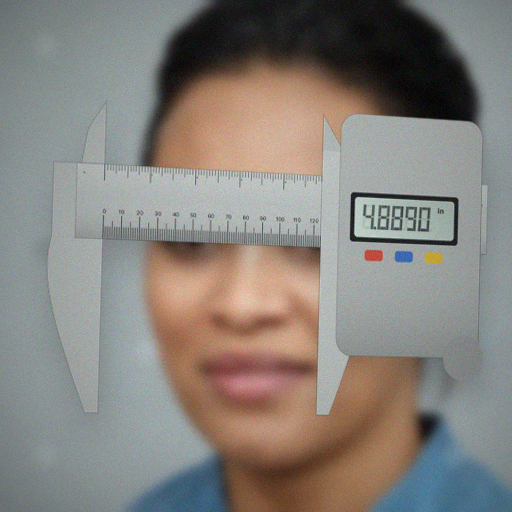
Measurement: 4.8890 in
